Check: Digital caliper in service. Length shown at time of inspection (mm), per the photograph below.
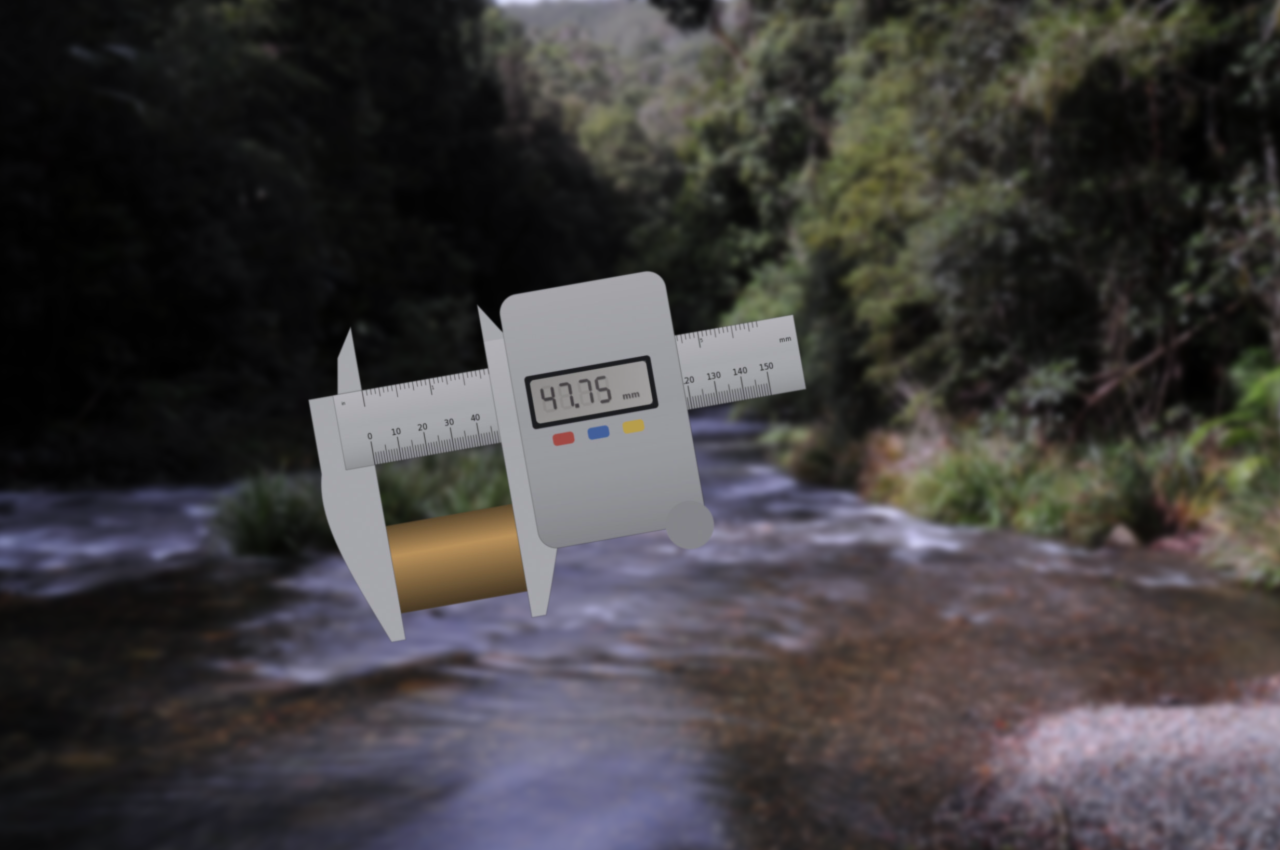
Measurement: 47.75 mm
